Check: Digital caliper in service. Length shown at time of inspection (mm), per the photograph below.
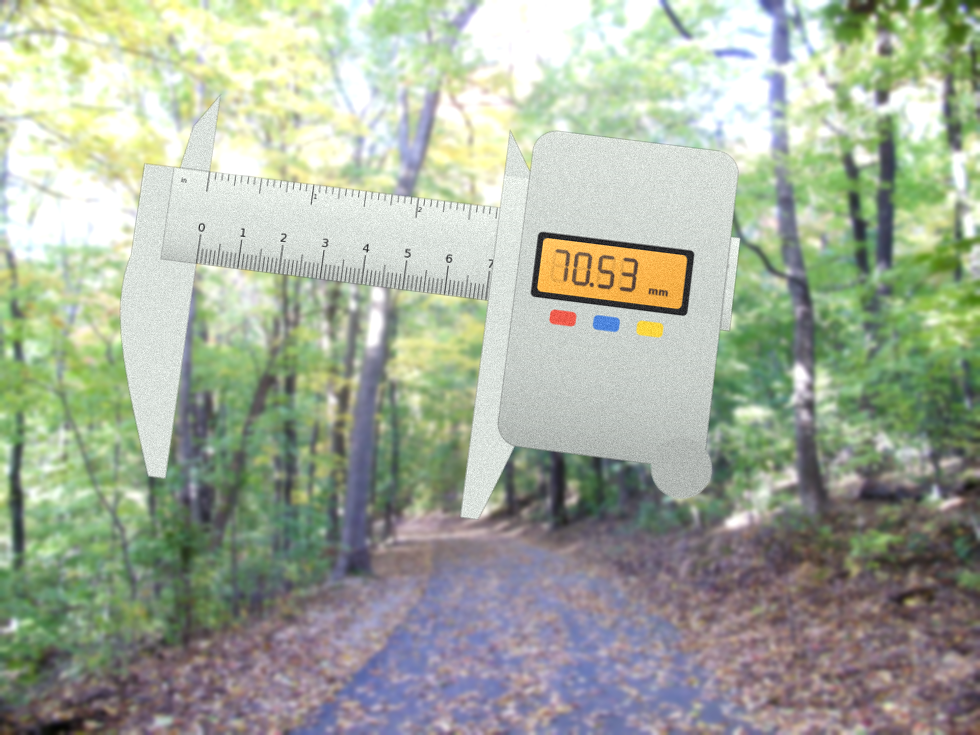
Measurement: 70.53 mm
